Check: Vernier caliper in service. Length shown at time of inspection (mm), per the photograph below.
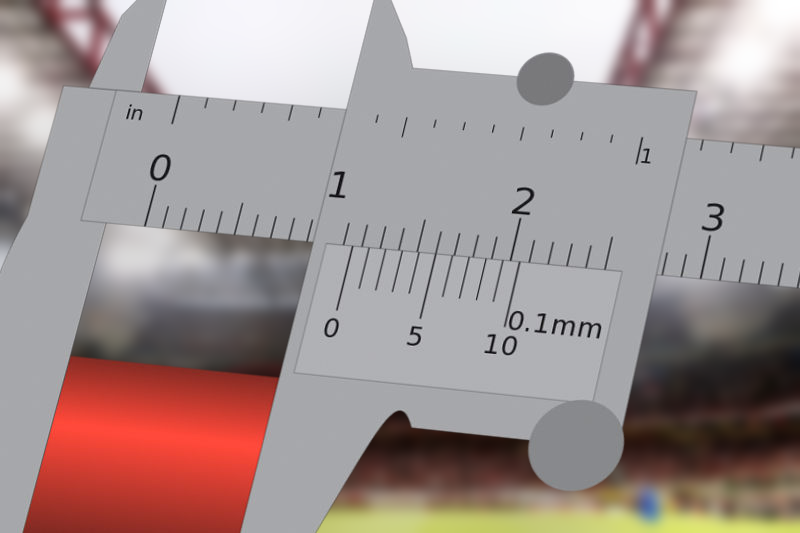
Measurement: 11.5 mm
